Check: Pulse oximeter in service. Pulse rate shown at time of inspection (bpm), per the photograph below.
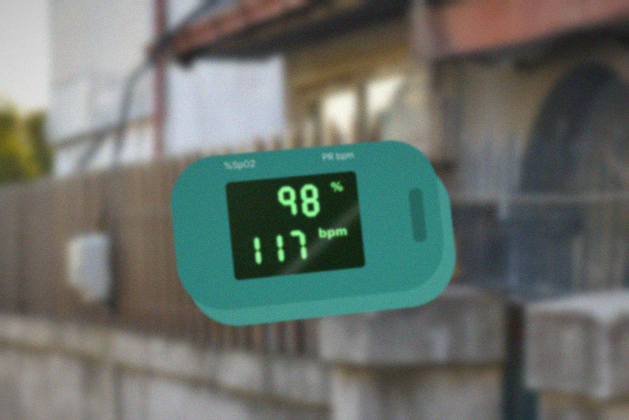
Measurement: 117 bpm
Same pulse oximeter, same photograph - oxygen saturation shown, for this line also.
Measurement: 98 %
